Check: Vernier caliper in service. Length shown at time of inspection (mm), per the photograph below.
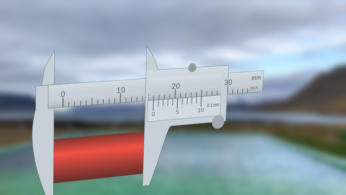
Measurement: 16.0 mm
